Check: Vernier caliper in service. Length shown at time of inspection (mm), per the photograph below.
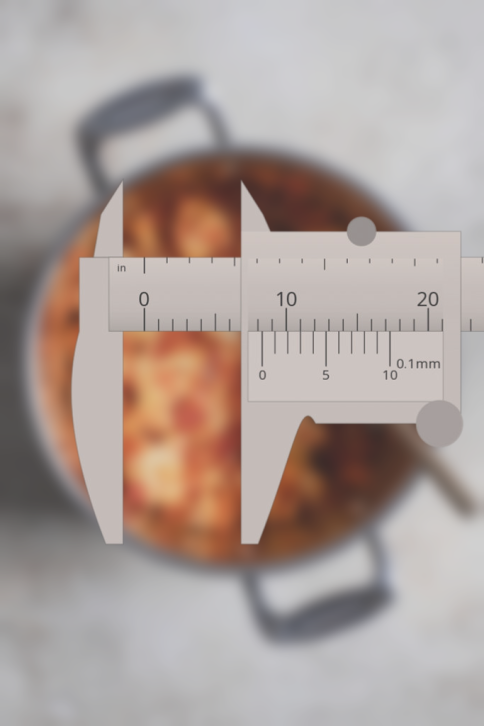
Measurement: 8.3 mm
